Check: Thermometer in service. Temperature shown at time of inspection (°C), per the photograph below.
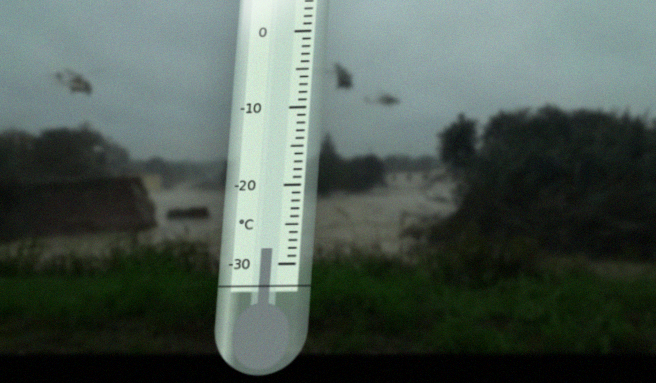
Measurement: -28 °C
